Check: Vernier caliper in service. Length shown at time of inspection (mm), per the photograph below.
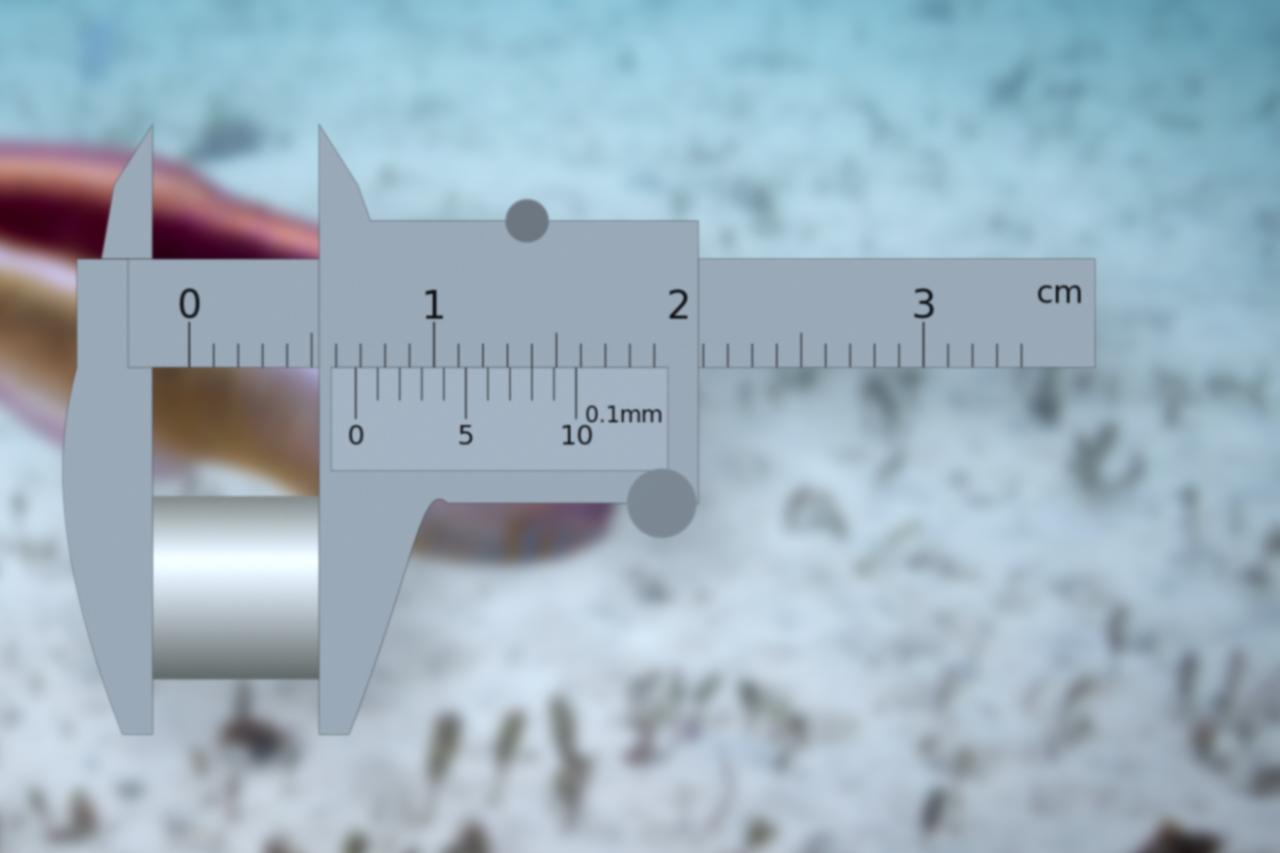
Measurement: 6.8 mm
